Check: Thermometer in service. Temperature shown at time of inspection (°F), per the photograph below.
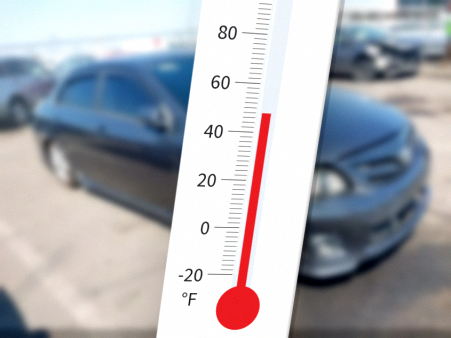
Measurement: 48 °F
